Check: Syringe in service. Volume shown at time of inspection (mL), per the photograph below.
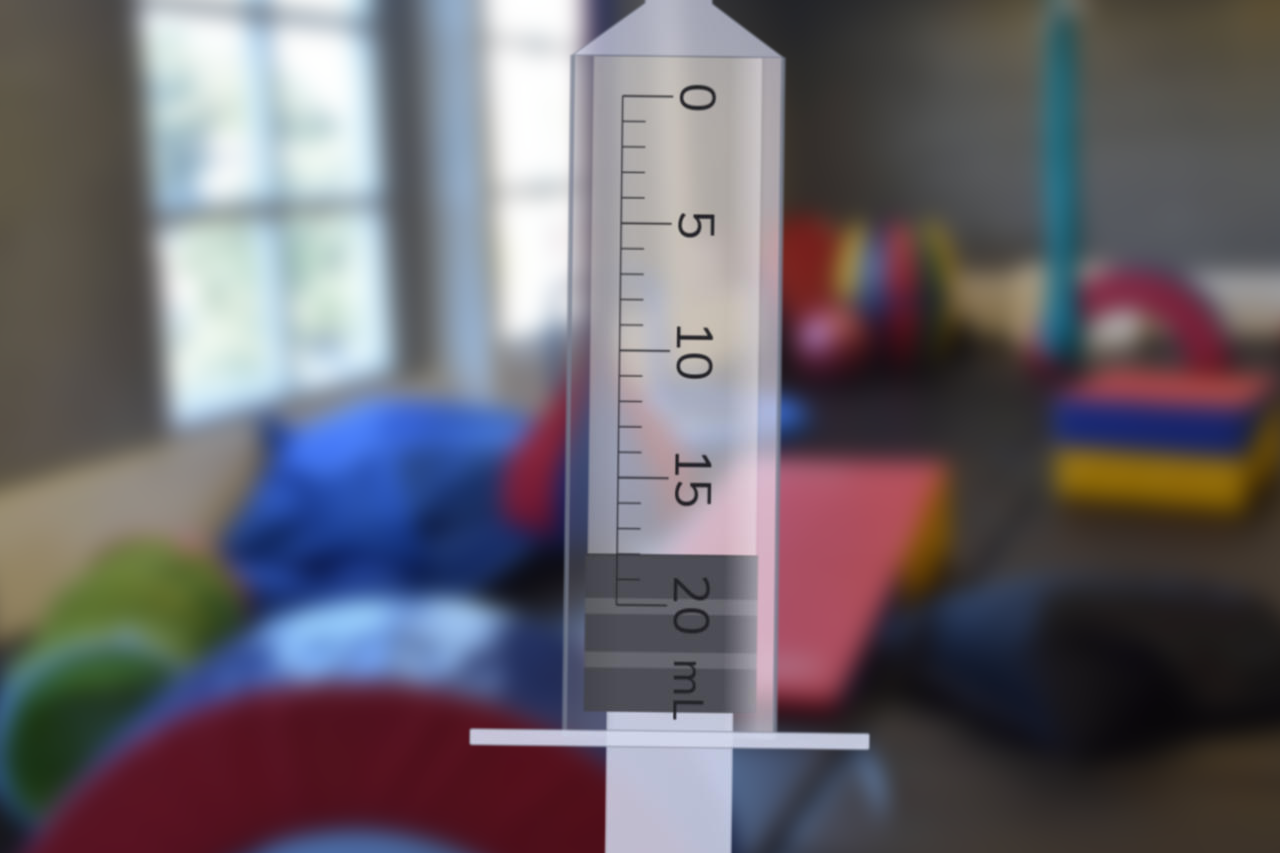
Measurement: 18 mL
